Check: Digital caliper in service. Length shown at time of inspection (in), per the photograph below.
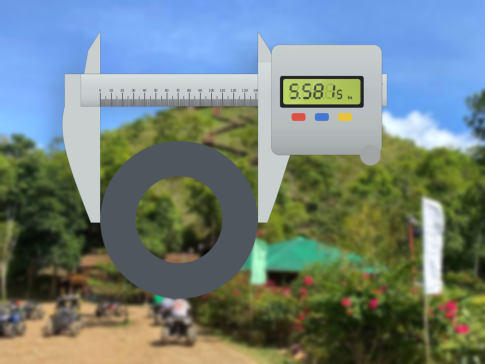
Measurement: 5.5815 in
